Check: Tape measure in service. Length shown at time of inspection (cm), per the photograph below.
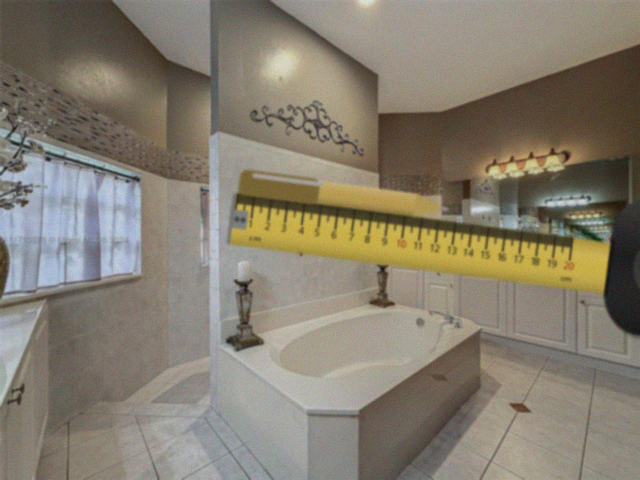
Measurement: 12.5 cm
